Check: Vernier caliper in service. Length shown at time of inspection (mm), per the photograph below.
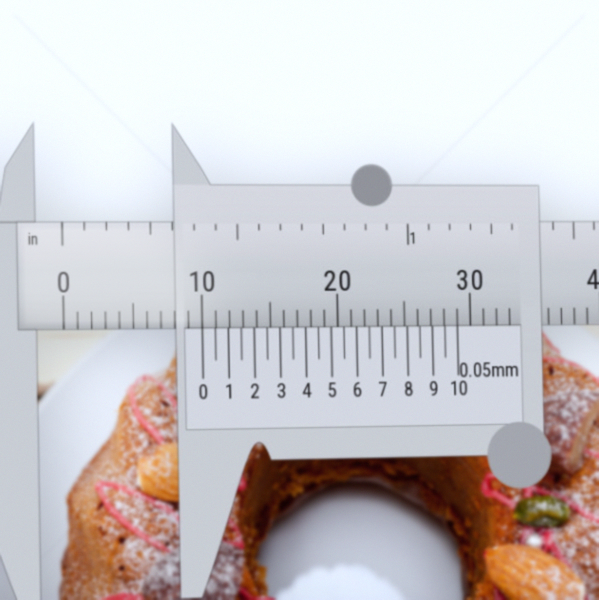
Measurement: 10.0 mm
